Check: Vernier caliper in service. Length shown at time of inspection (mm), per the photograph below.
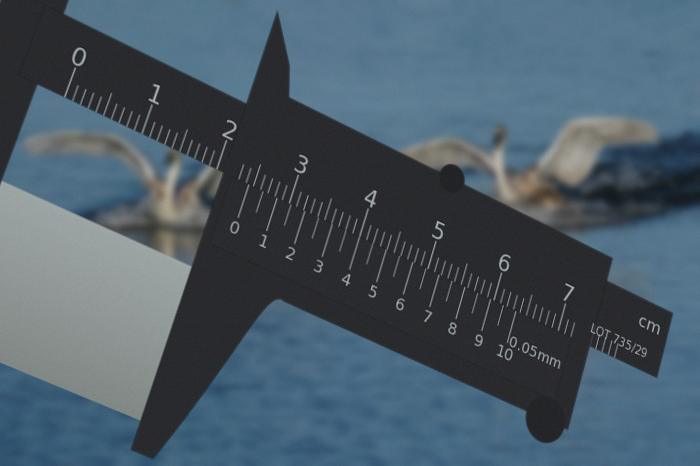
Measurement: 24.4 mm
